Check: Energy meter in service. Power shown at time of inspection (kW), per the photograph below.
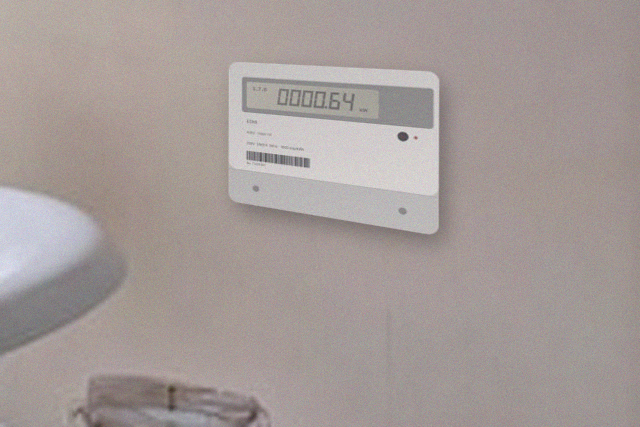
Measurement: 0.64 kW
